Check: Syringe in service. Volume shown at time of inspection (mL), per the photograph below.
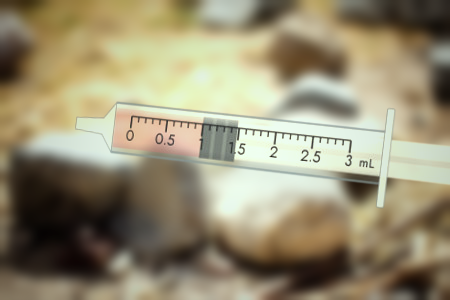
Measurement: 1 mL
